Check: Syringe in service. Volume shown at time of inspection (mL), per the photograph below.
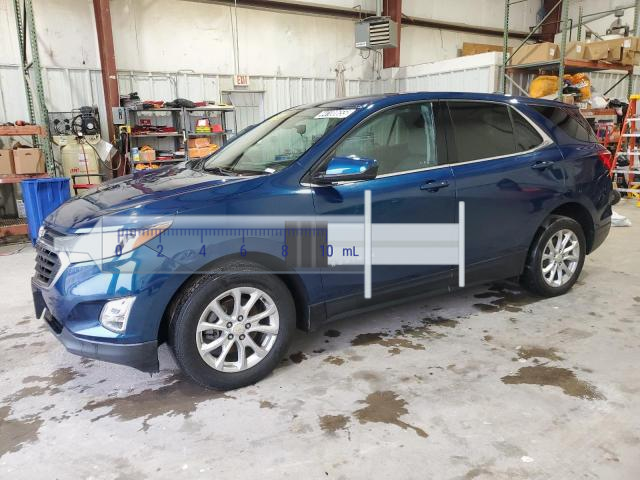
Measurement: 8 mL
